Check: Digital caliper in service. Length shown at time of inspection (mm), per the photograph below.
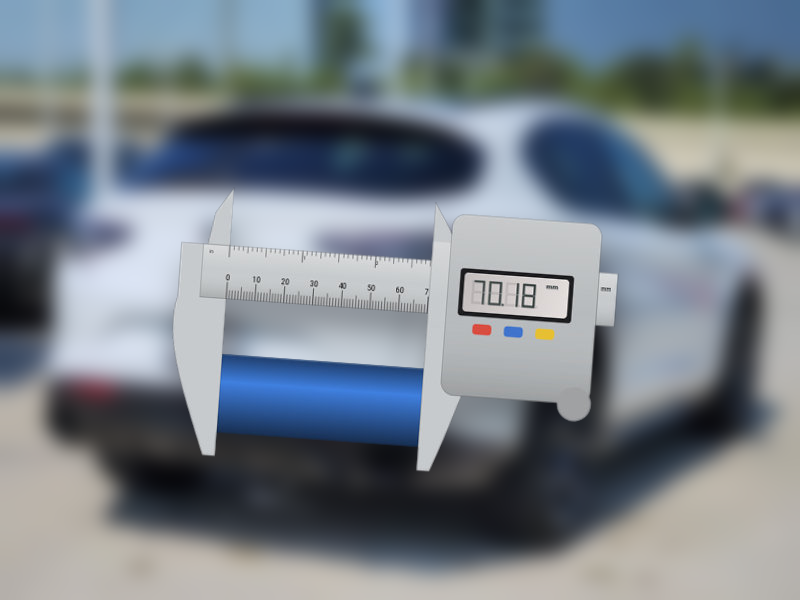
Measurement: 70.18 mm
